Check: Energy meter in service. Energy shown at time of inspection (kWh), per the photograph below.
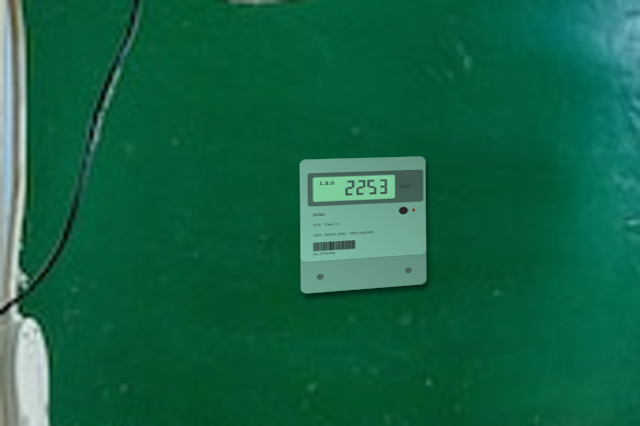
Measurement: 2253 kWh
